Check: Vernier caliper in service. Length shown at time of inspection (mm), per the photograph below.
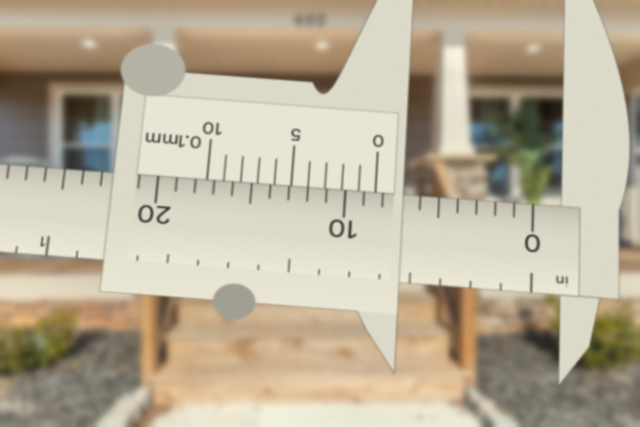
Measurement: 8.4 mm
